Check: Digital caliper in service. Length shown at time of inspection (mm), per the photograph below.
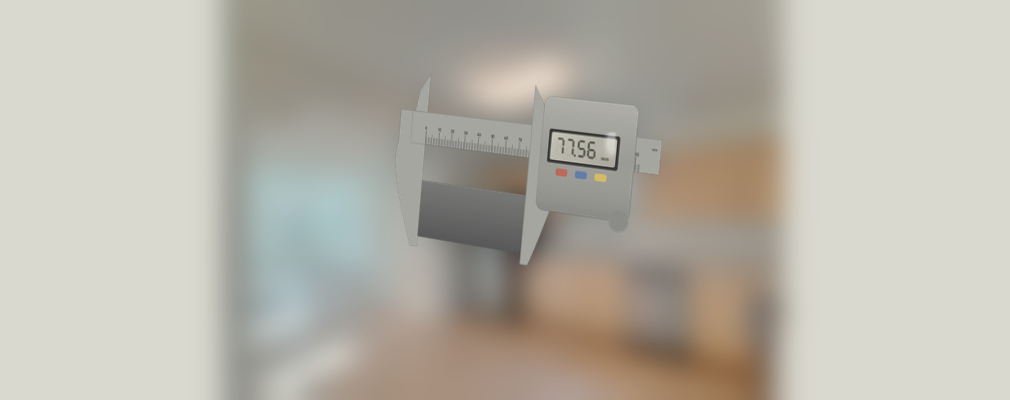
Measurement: 77.56 mm
